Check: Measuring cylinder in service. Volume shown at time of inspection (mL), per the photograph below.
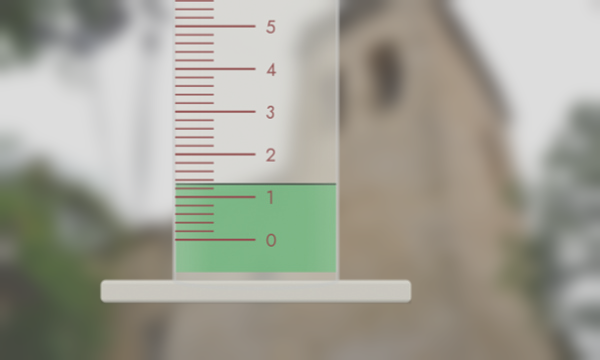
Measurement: 1.3 mL
